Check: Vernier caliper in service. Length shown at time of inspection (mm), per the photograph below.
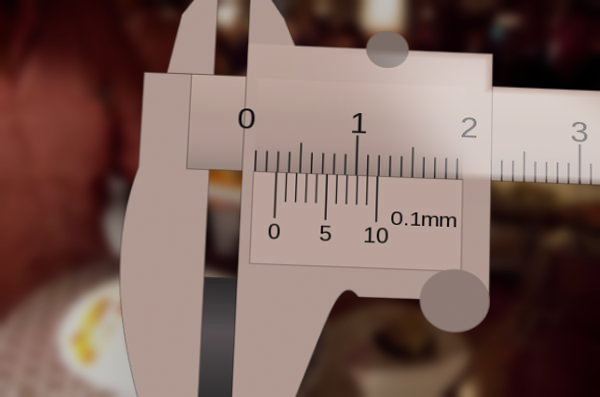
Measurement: 2.9 mm
